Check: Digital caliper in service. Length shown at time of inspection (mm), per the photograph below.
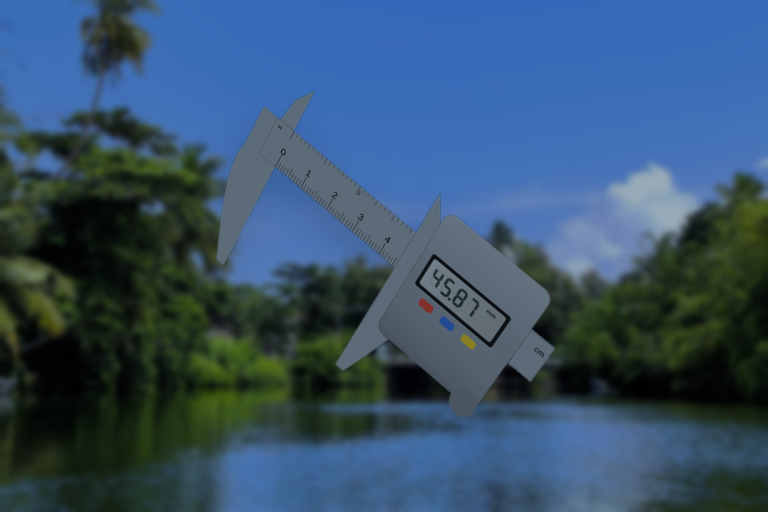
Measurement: 45.87 mm
